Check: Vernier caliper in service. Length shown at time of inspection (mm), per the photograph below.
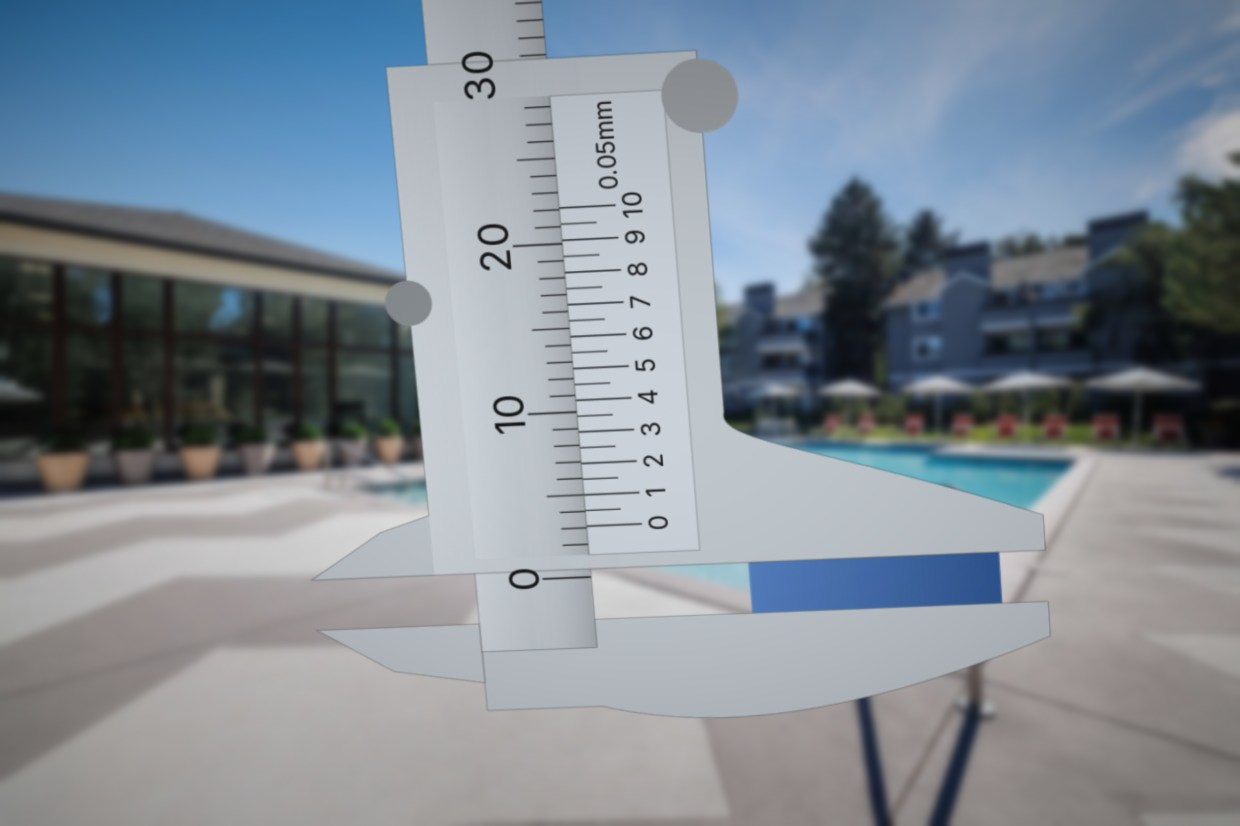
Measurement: 3.1 mm
